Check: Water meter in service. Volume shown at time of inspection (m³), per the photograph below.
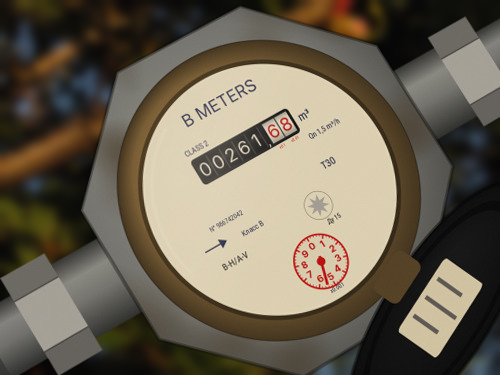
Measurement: 261.685 m³
